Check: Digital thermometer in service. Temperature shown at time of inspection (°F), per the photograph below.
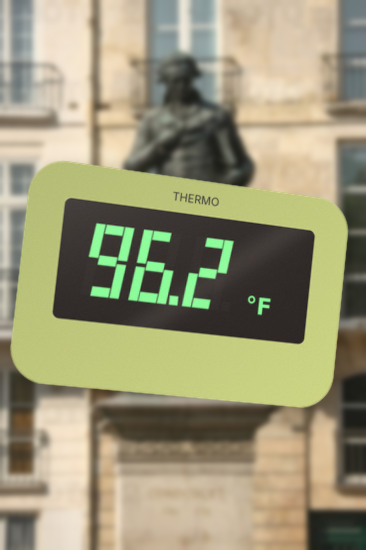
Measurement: 96.2 °F
